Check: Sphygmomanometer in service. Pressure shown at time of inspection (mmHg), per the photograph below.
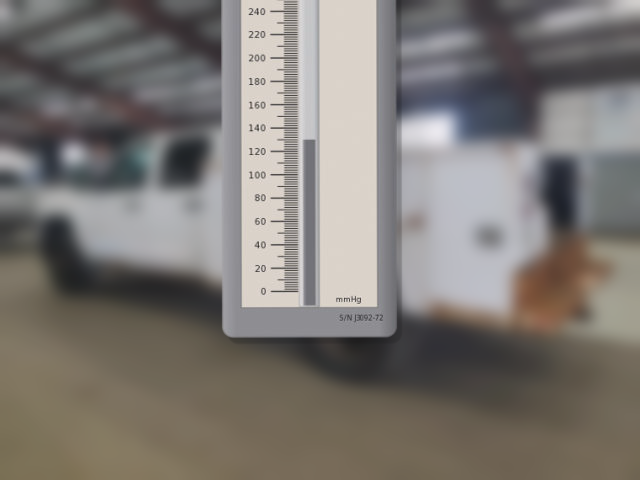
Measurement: 130 mmHg
